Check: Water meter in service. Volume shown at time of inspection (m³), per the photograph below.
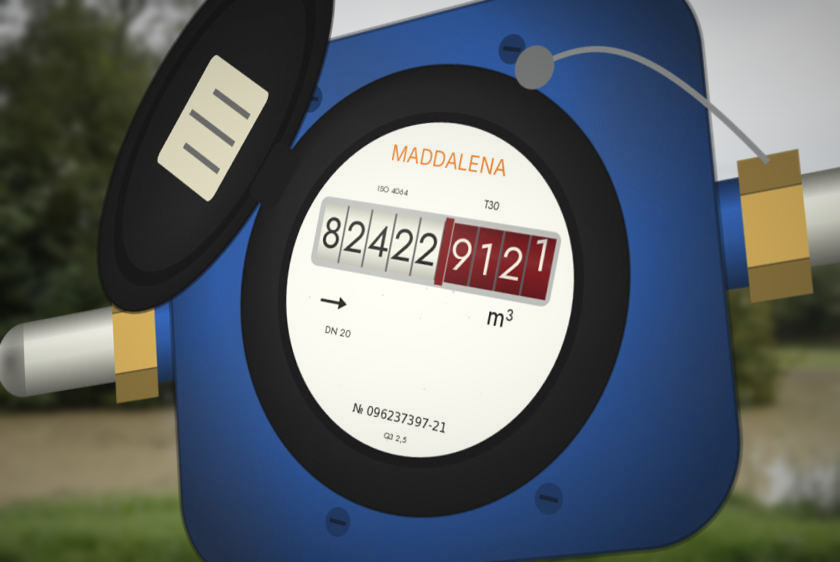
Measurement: 82422.9121 m³
